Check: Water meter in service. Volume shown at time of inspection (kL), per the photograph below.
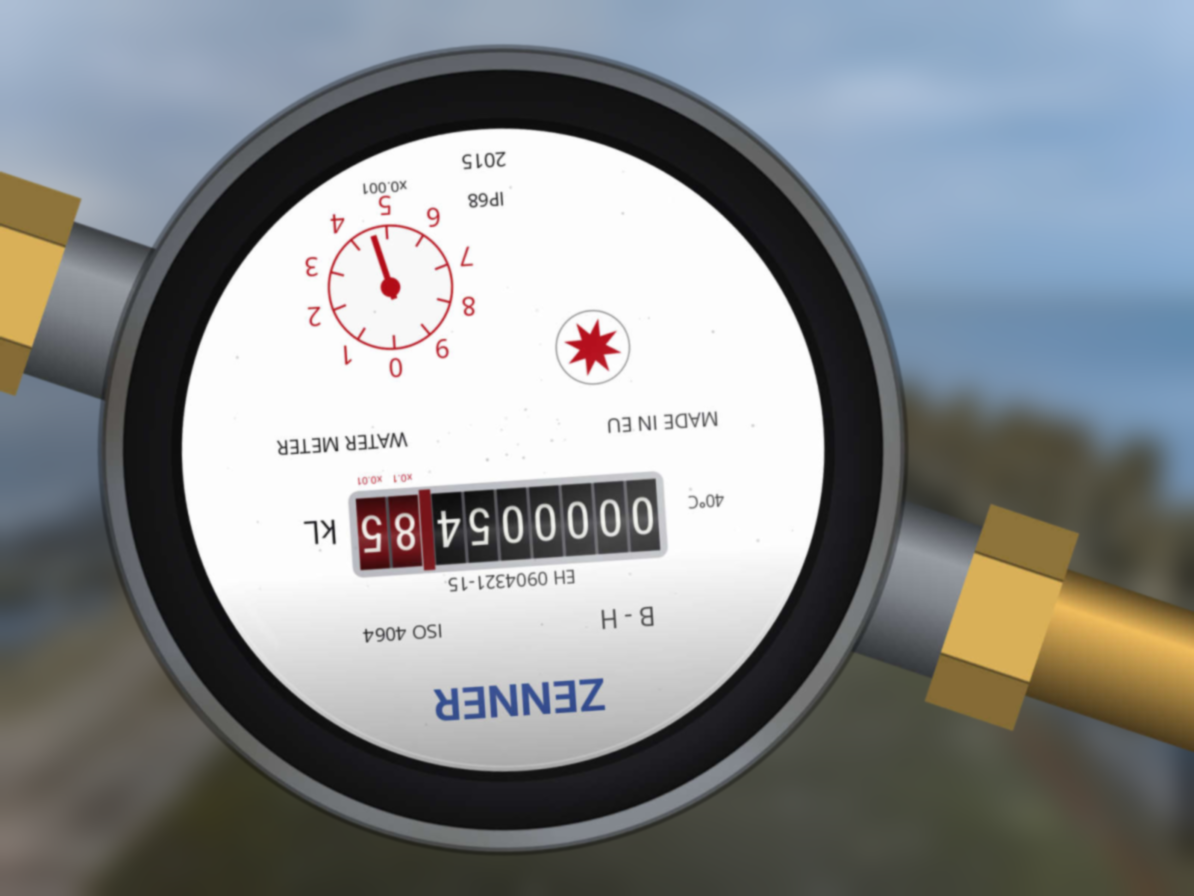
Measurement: 54.854 kL
